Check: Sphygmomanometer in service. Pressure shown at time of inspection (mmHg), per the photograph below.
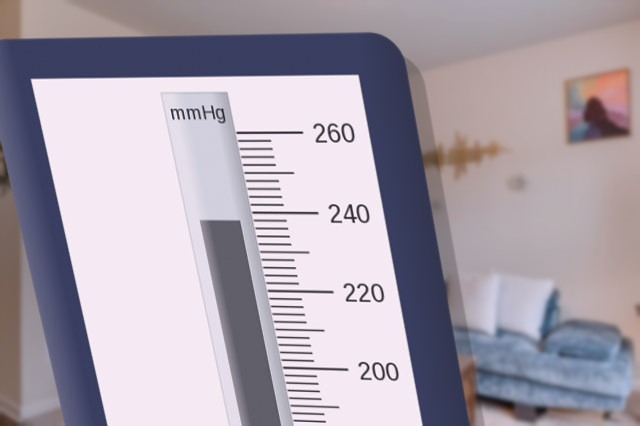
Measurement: 238 mmHg
